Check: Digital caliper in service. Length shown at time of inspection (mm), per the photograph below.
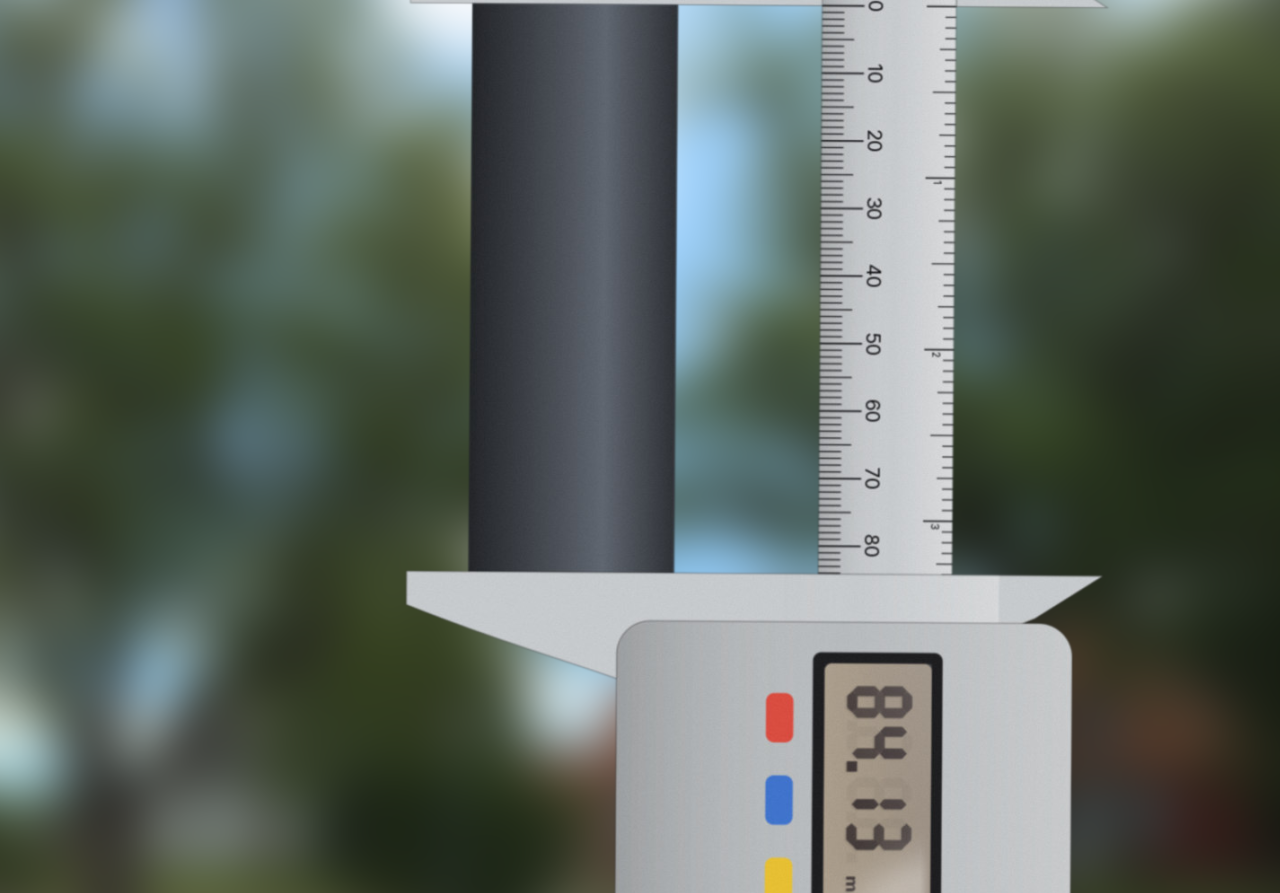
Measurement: 84.13 mm
